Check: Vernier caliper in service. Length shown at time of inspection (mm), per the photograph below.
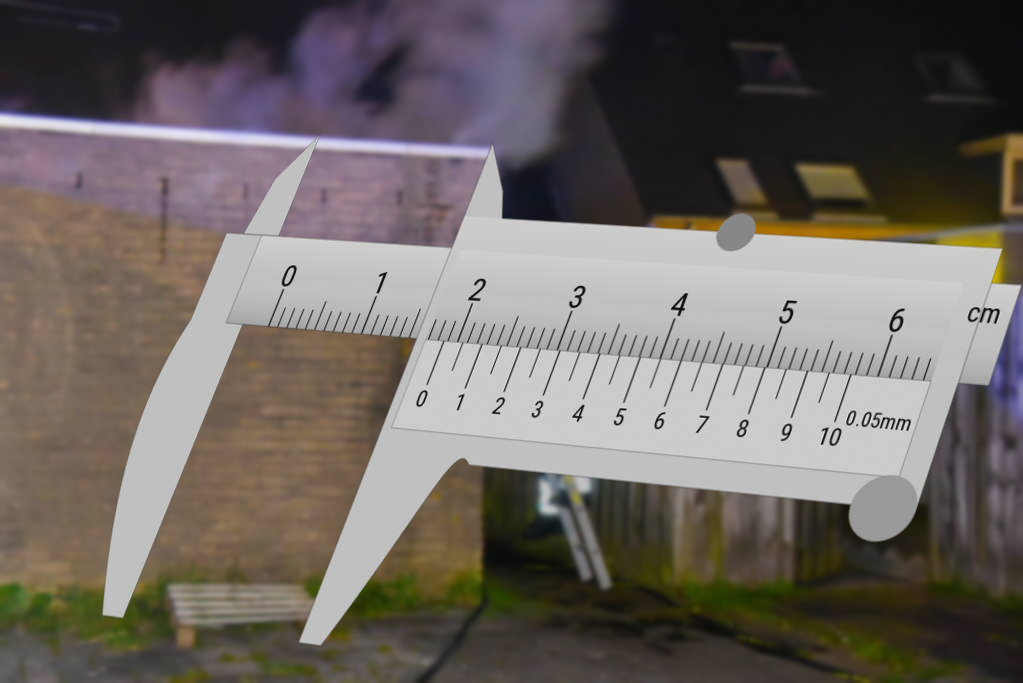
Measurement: 18.6 mm
